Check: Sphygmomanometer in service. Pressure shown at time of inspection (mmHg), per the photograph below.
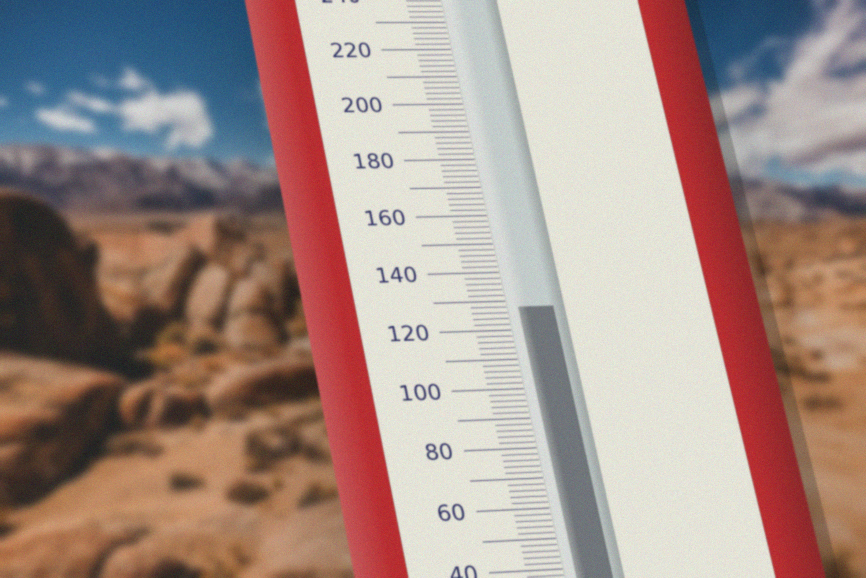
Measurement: 128 mmHg
